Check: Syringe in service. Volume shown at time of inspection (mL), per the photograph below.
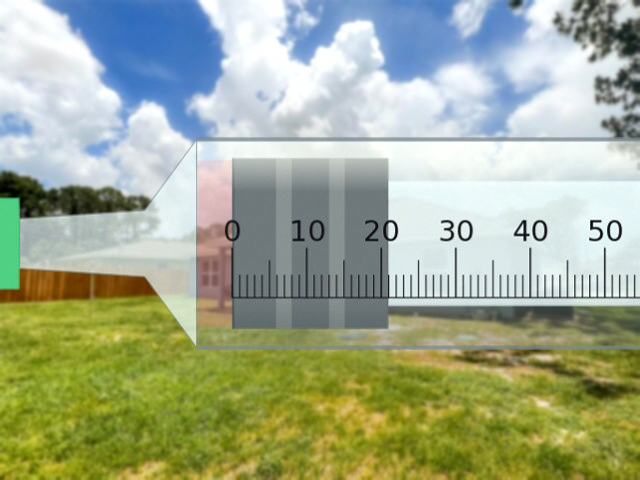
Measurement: 0 mL
